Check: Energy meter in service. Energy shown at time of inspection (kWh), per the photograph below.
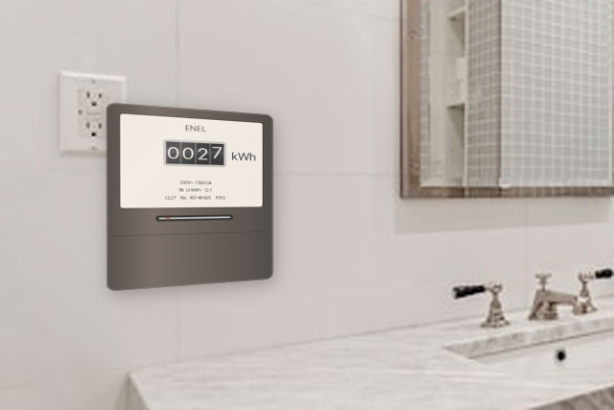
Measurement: 27 kWh
